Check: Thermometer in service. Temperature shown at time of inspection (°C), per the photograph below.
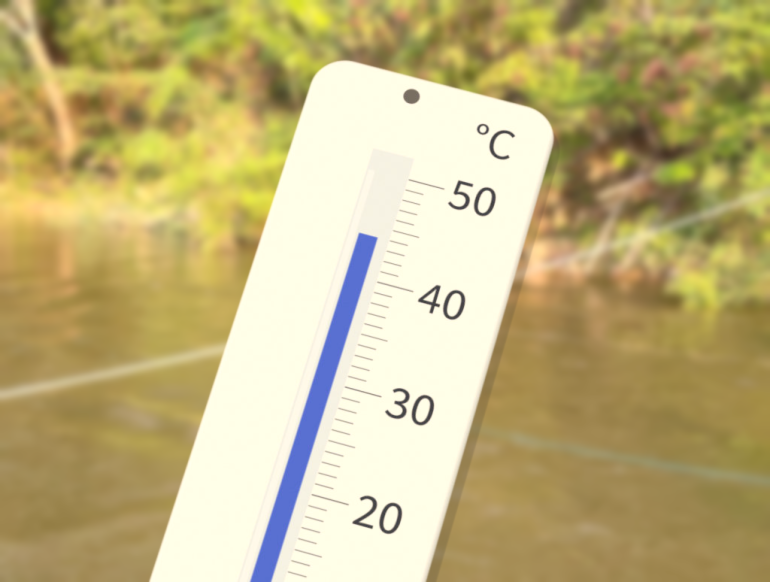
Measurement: 44 °C
